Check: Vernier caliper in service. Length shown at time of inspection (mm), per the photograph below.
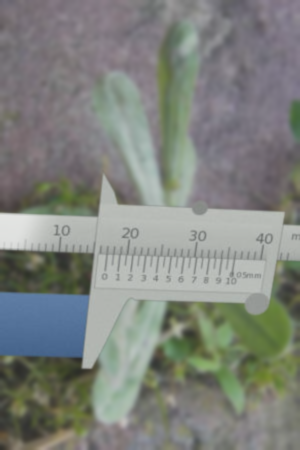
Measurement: 17.0 mm
